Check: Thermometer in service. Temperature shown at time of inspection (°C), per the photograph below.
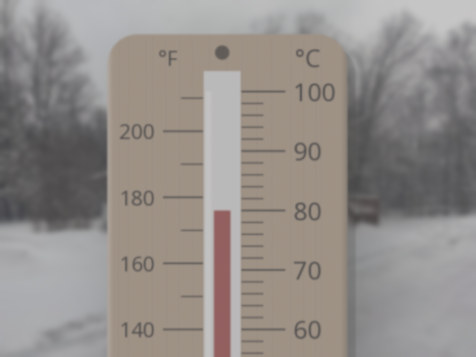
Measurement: 80 °C
